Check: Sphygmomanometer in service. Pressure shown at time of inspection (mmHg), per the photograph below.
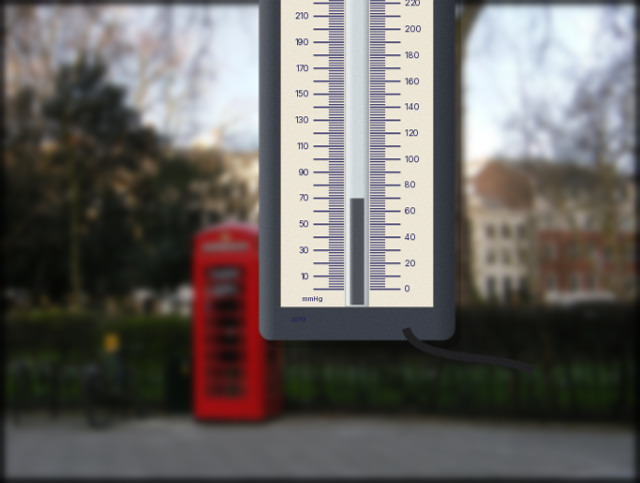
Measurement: 70 mmHg
